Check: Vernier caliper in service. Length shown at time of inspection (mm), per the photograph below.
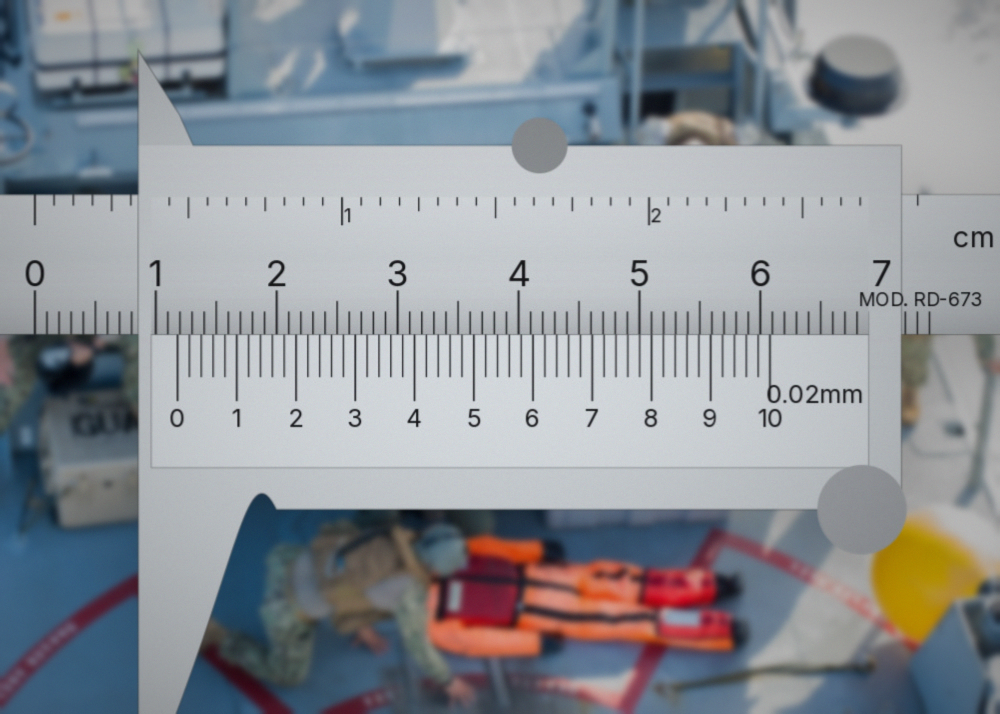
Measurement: 11.8 mm
